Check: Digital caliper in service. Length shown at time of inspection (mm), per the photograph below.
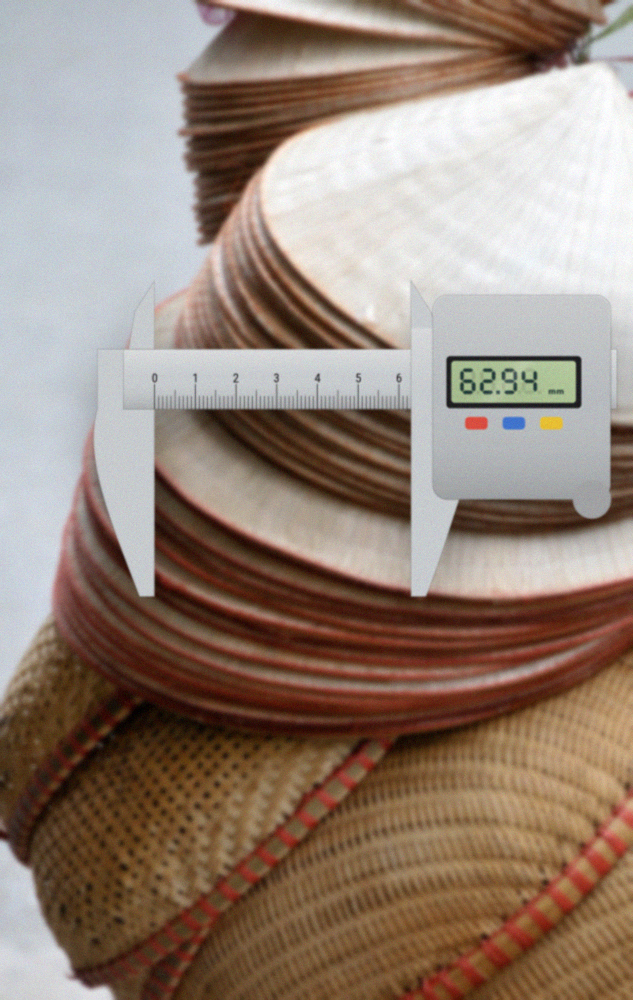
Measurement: 62.94 mm
